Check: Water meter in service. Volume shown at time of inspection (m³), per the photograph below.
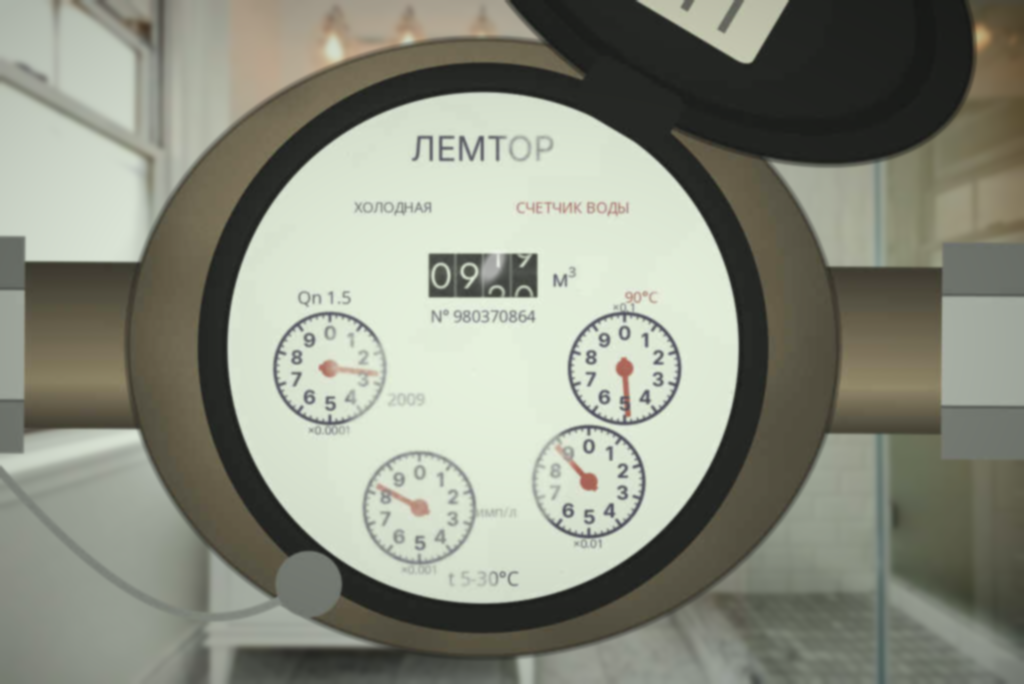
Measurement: 919.4882 m³
